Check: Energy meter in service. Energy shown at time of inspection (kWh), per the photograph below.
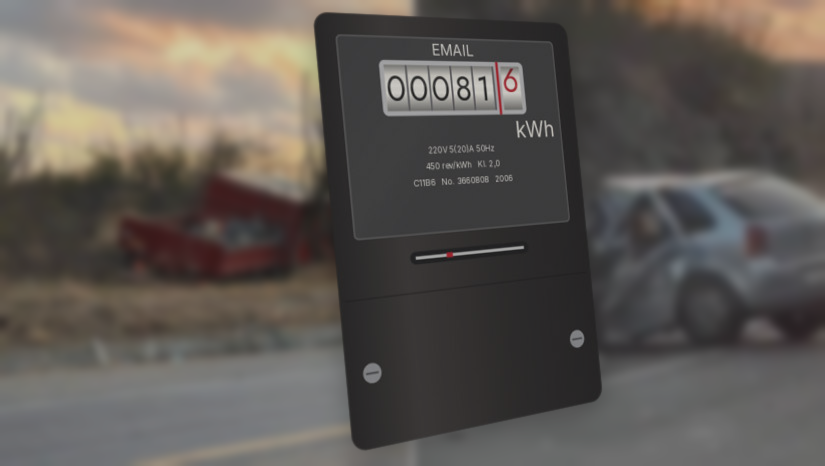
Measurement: 81.6 kWh
